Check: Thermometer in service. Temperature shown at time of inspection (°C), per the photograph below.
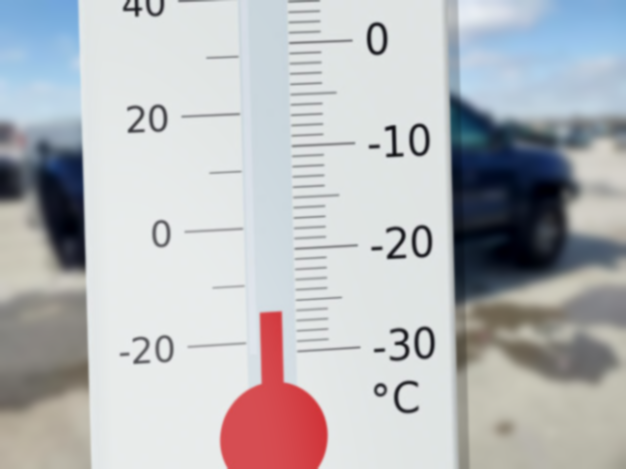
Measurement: -26 °C
